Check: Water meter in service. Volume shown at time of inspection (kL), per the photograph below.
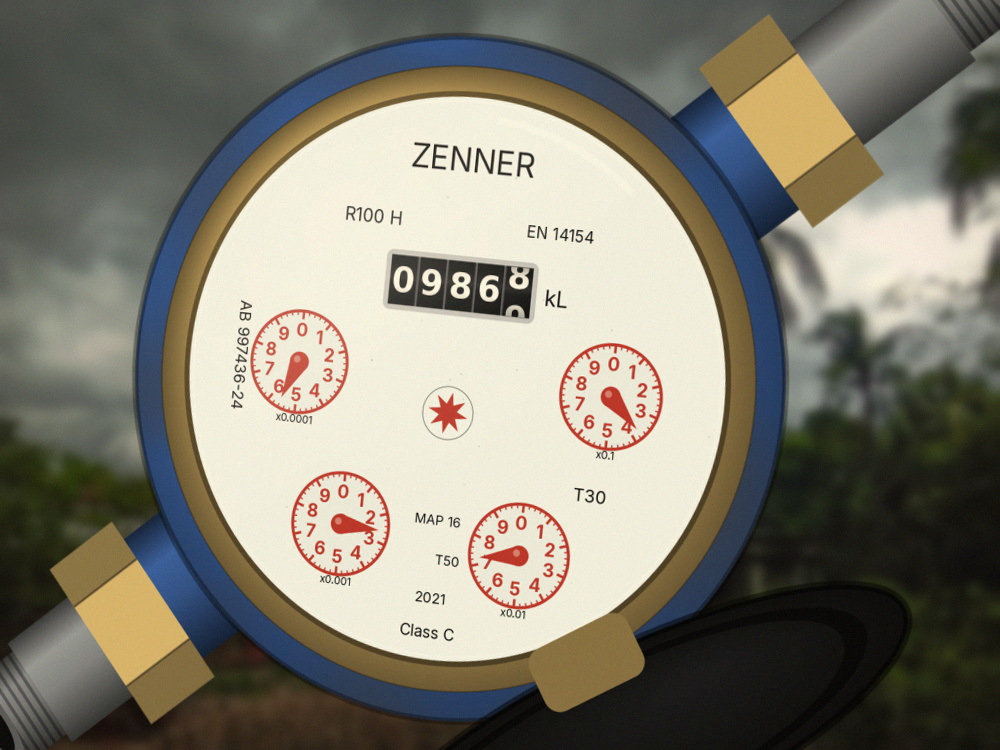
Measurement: 9868.3725 kL
